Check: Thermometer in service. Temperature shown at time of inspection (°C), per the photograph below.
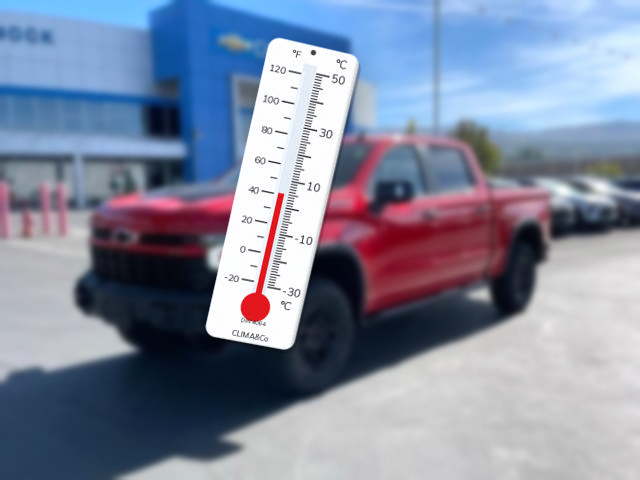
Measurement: 5 °C
